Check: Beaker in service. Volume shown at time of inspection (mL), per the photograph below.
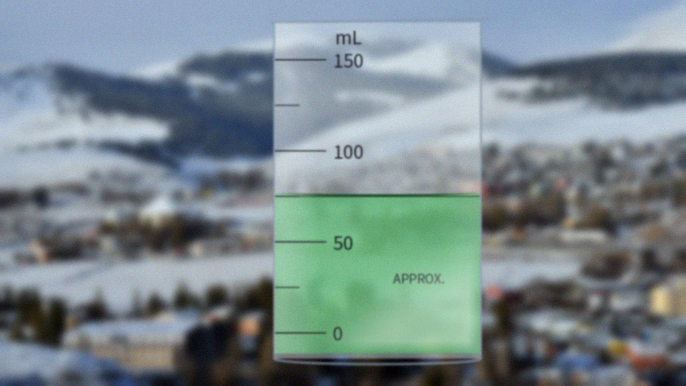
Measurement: 75 mL
